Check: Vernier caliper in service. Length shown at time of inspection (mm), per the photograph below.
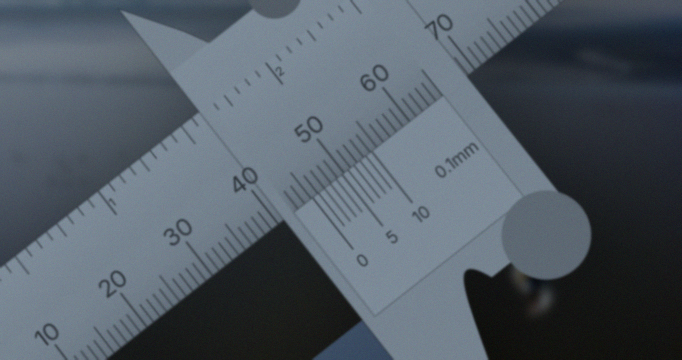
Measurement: 45.2 mm
